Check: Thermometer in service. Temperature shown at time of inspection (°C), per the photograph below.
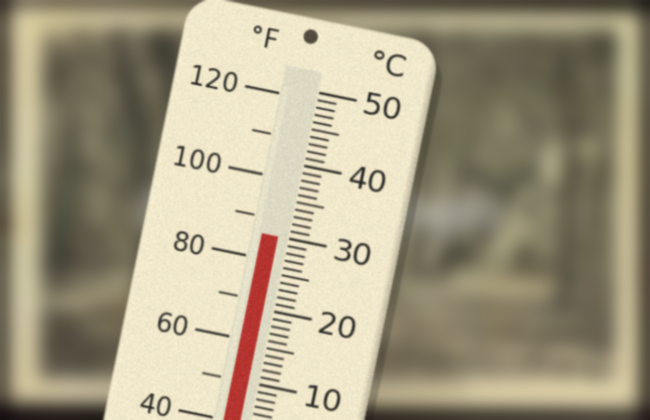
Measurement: 30 °C
